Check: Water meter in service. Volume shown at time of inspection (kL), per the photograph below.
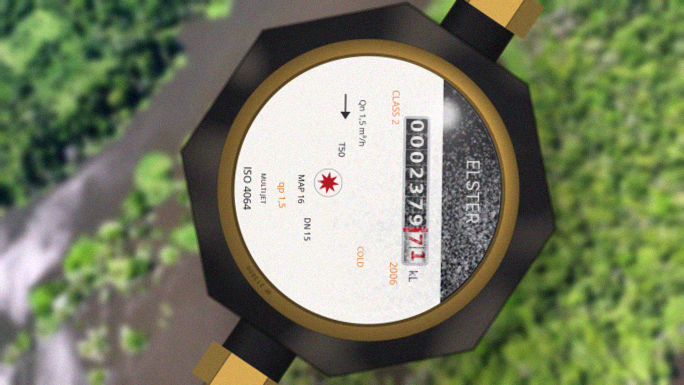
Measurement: 2379.71 kL
